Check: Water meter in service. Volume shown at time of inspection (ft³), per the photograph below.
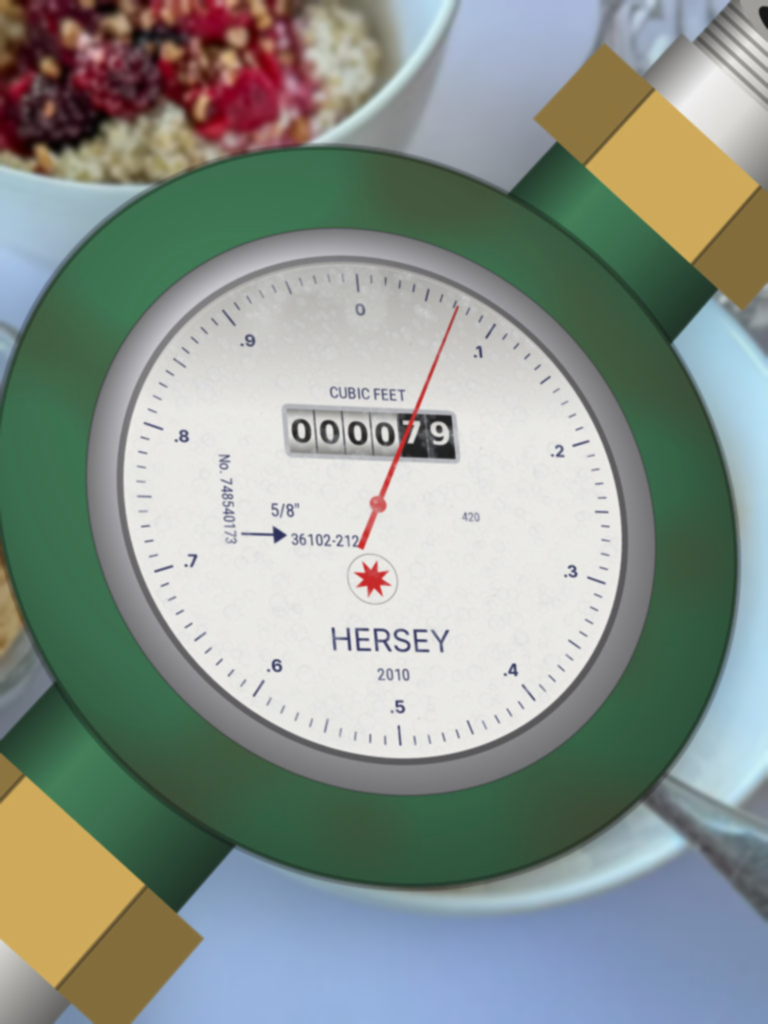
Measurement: 79.07 ft³
